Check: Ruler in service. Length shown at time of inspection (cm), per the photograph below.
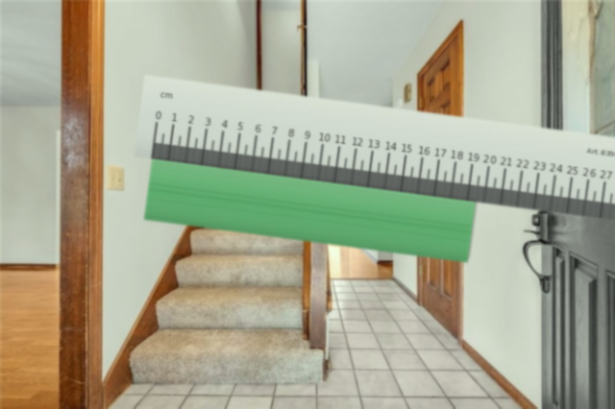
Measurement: 19.5 cm
